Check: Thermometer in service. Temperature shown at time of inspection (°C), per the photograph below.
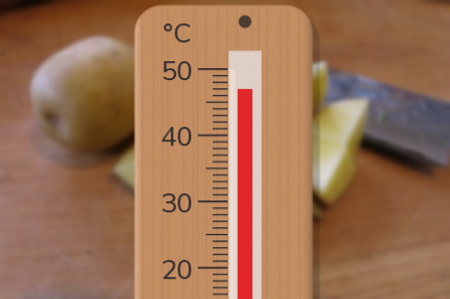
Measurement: 47 °C
